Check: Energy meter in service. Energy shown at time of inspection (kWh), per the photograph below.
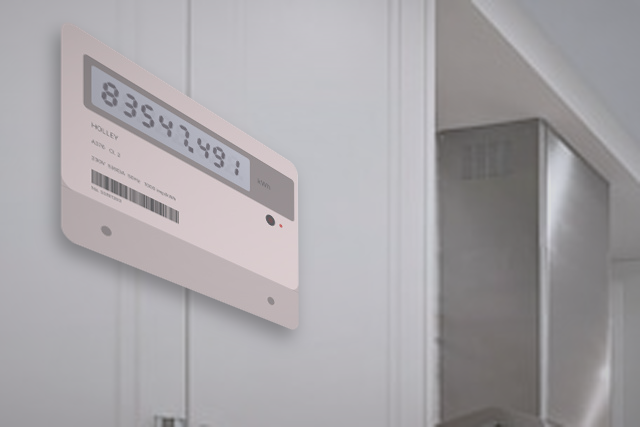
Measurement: 83547.491 kWh
